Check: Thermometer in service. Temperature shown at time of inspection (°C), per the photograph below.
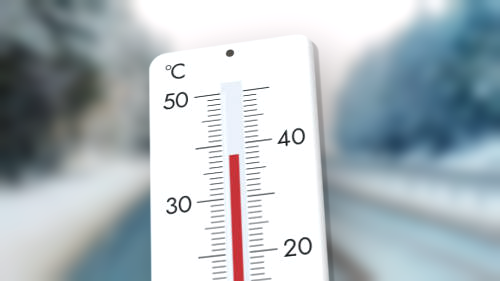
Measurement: 38 °C
